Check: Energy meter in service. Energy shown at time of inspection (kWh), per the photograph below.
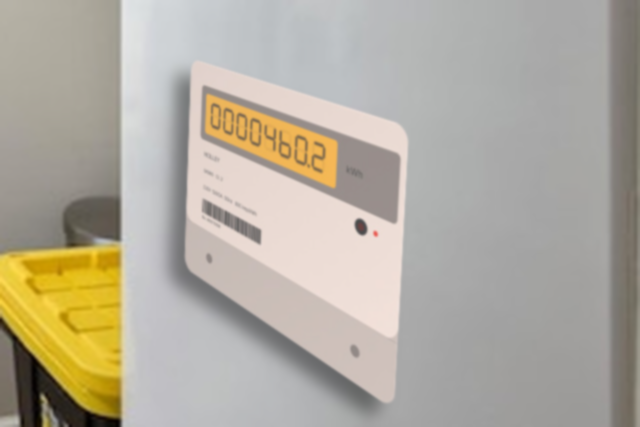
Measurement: 460.2 kWh
